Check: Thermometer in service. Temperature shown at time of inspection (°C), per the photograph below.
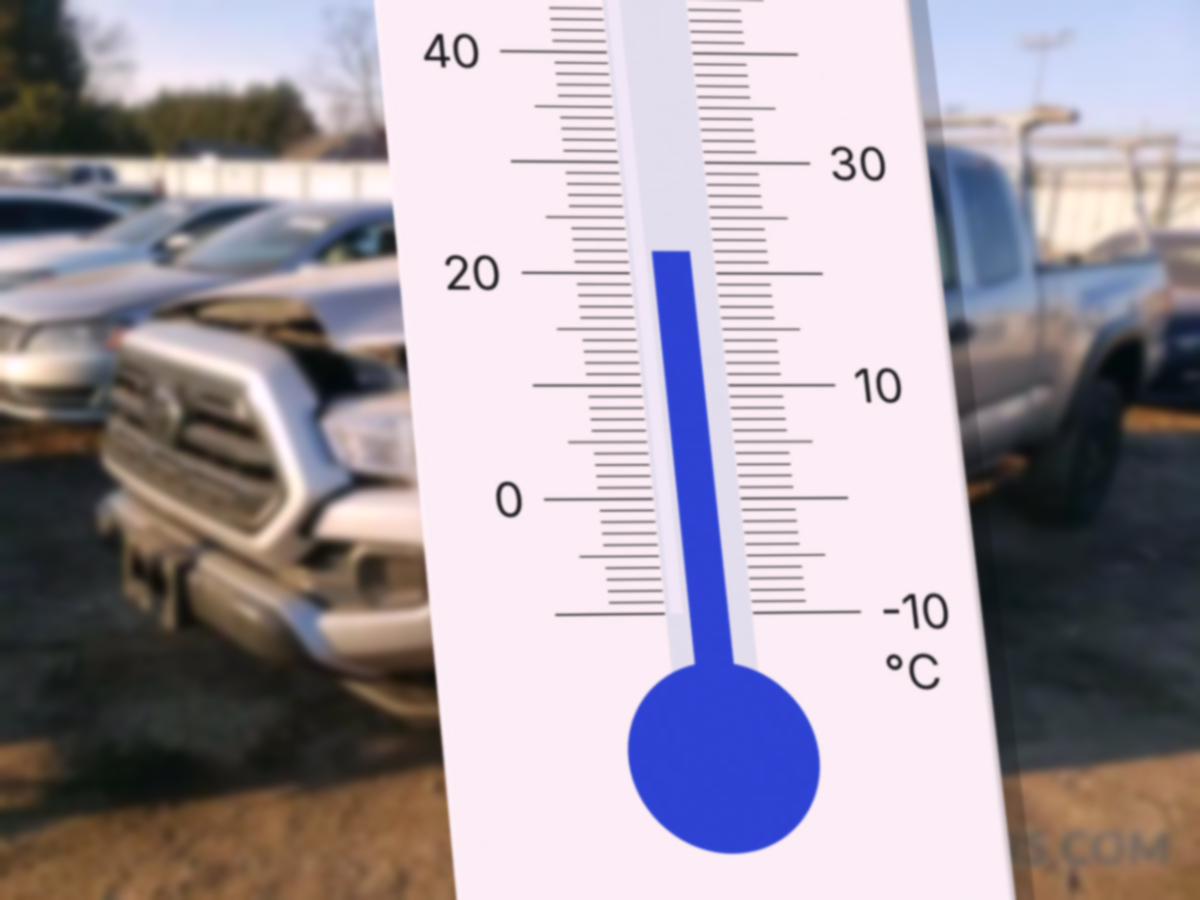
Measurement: 22 °C
